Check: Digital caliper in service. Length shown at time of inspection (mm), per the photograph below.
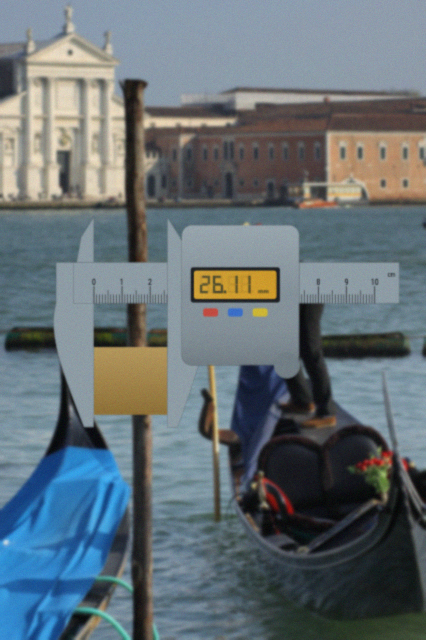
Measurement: 26.11 mm
